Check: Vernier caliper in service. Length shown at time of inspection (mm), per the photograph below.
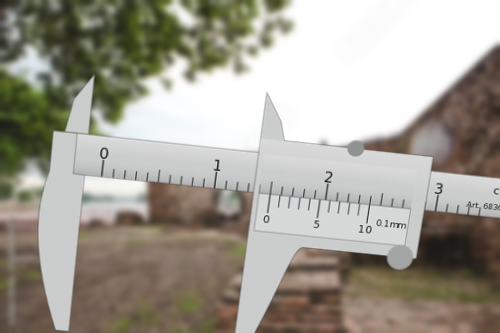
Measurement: 15.0 mm
